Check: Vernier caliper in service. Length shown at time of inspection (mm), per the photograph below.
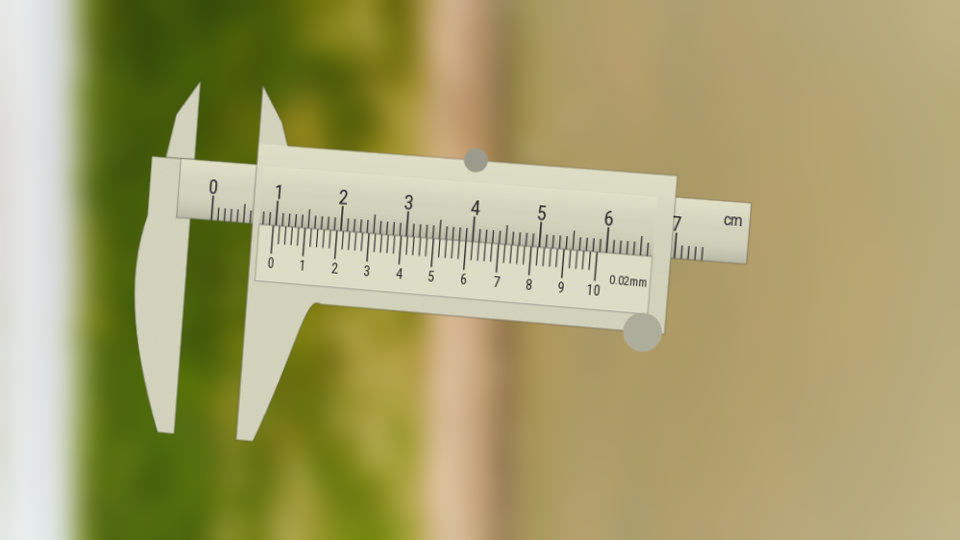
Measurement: 9.6 mm
